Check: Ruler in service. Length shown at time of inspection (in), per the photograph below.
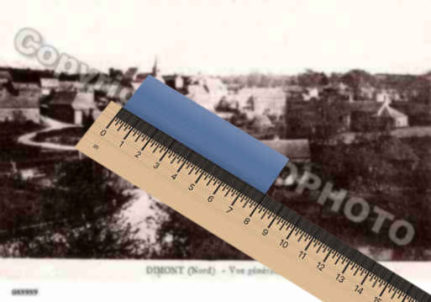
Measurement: 8 in
